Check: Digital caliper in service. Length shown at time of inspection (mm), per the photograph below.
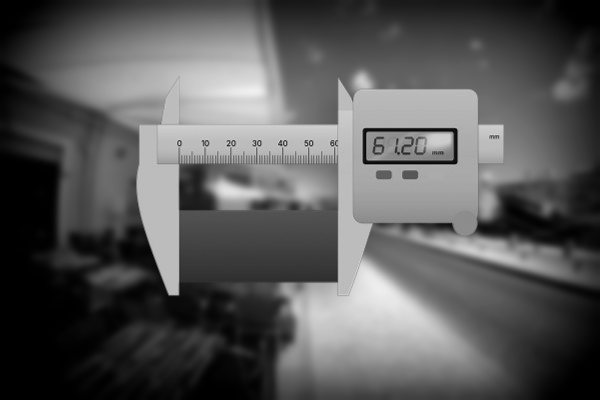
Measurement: 61.20 mm
